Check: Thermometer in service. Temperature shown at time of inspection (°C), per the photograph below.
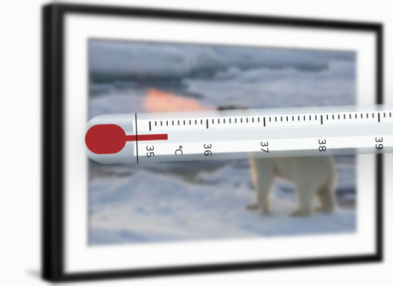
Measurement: 35.3 °C
